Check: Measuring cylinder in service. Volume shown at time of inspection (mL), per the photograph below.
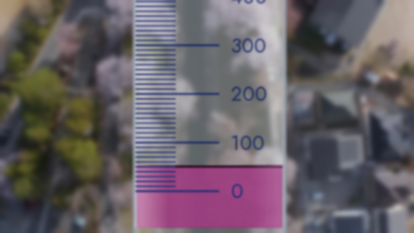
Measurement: 50 mL
